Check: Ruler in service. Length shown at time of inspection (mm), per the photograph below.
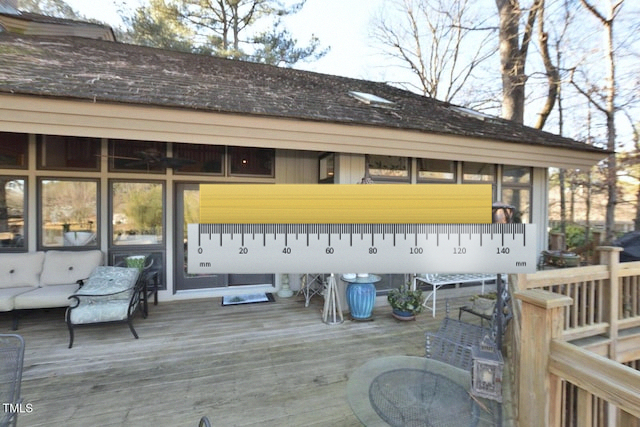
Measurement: 135 mm
